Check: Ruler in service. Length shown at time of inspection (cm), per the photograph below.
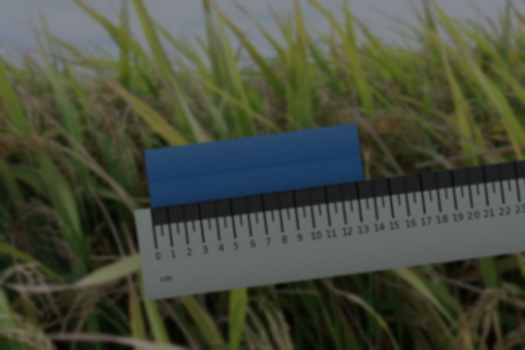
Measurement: 13.5 cm
